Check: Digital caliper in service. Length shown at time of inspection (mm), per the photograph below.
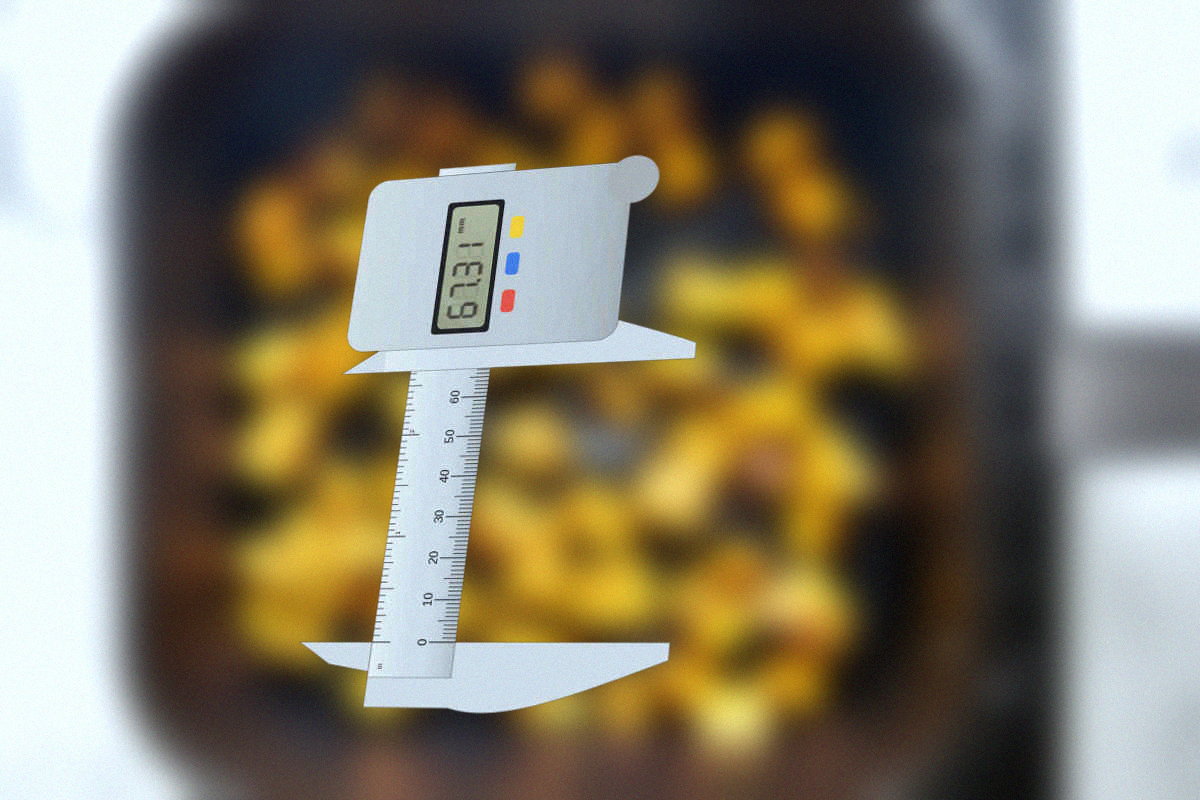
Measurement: 67.31 mm
